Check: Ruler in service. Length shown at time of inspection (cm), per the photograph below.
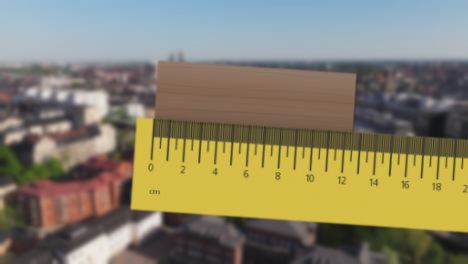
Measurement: 12.5 cm
